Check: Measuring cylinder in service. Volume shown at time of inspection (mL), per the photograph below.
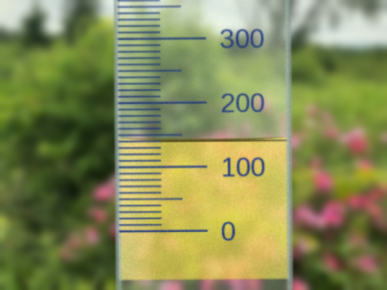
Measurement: 140 mL
